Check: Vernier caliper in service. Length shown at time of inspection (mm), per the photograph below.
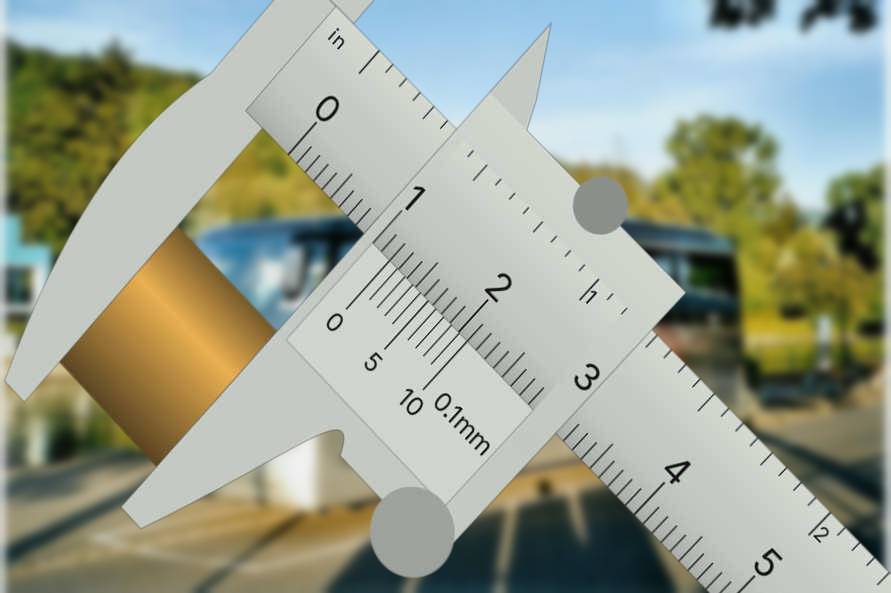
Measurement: 12.0 mm
